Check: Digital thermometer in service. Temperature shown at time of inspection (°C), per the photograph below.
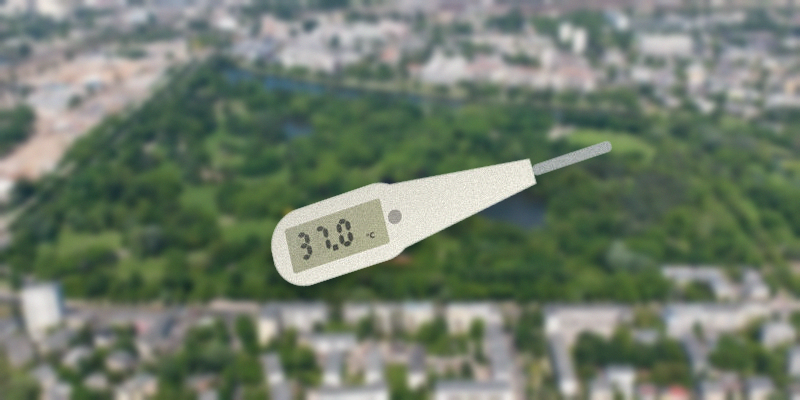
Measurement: 37.0 °C
